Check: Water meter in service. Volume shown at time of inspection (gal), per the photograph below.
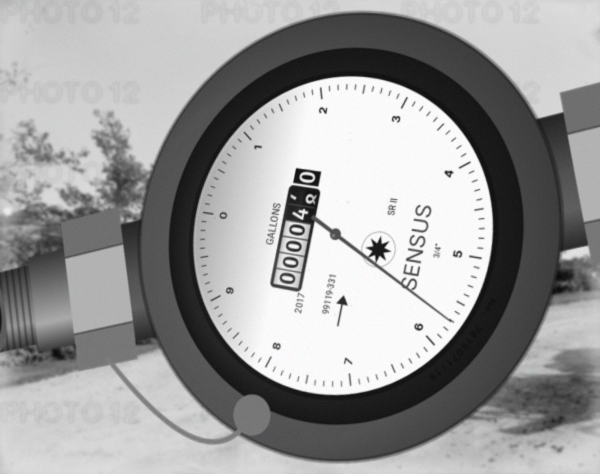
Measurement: 475.7 gal
